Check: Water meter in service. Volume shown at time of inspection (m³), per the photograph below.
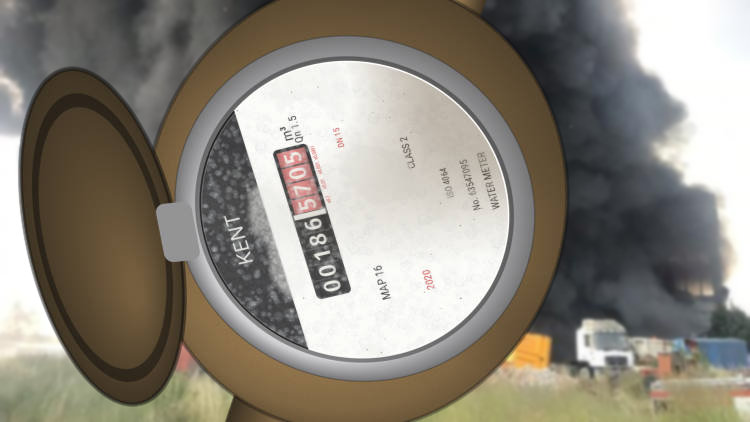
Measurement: 186.5705 m³
